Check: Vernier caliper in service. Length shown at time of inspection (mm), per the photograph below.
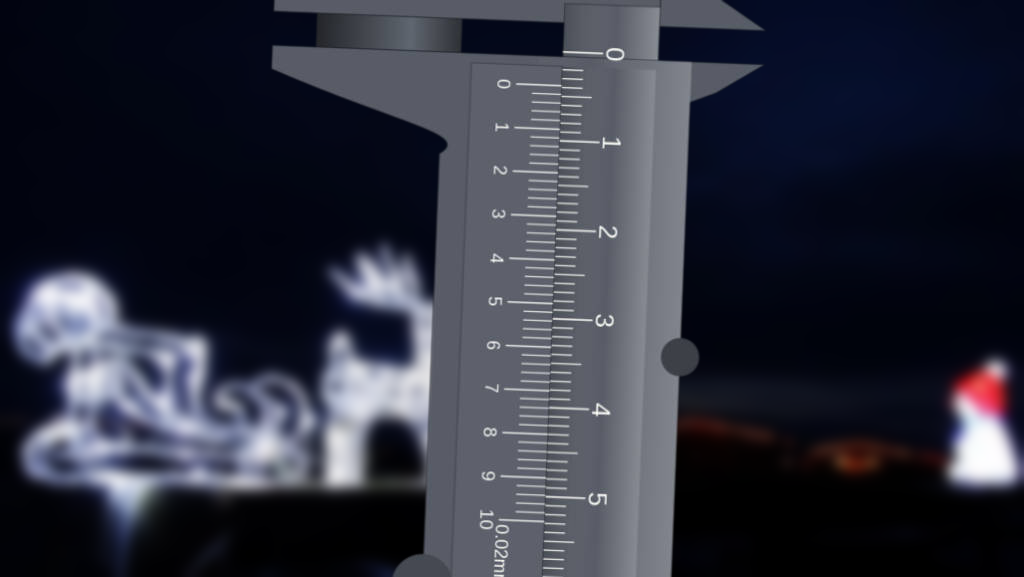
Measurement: 3.8 mm
